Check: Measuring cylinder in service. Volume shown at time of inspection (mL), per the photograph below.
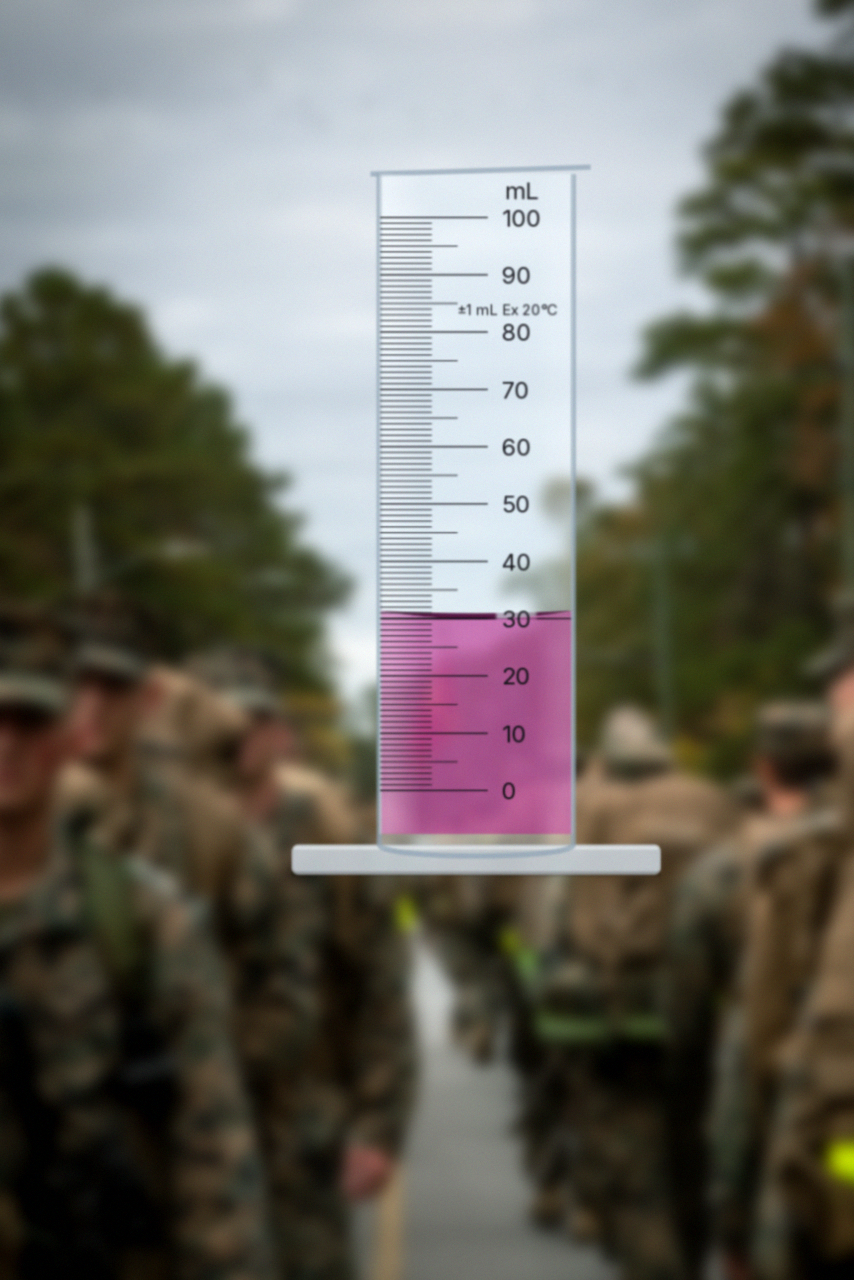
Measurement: 30 mL
